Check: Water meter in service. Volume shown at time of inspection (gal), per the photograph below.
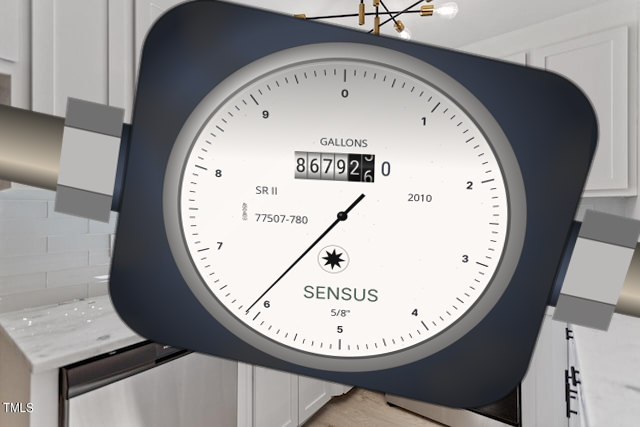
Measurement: 8679256.1 gal
